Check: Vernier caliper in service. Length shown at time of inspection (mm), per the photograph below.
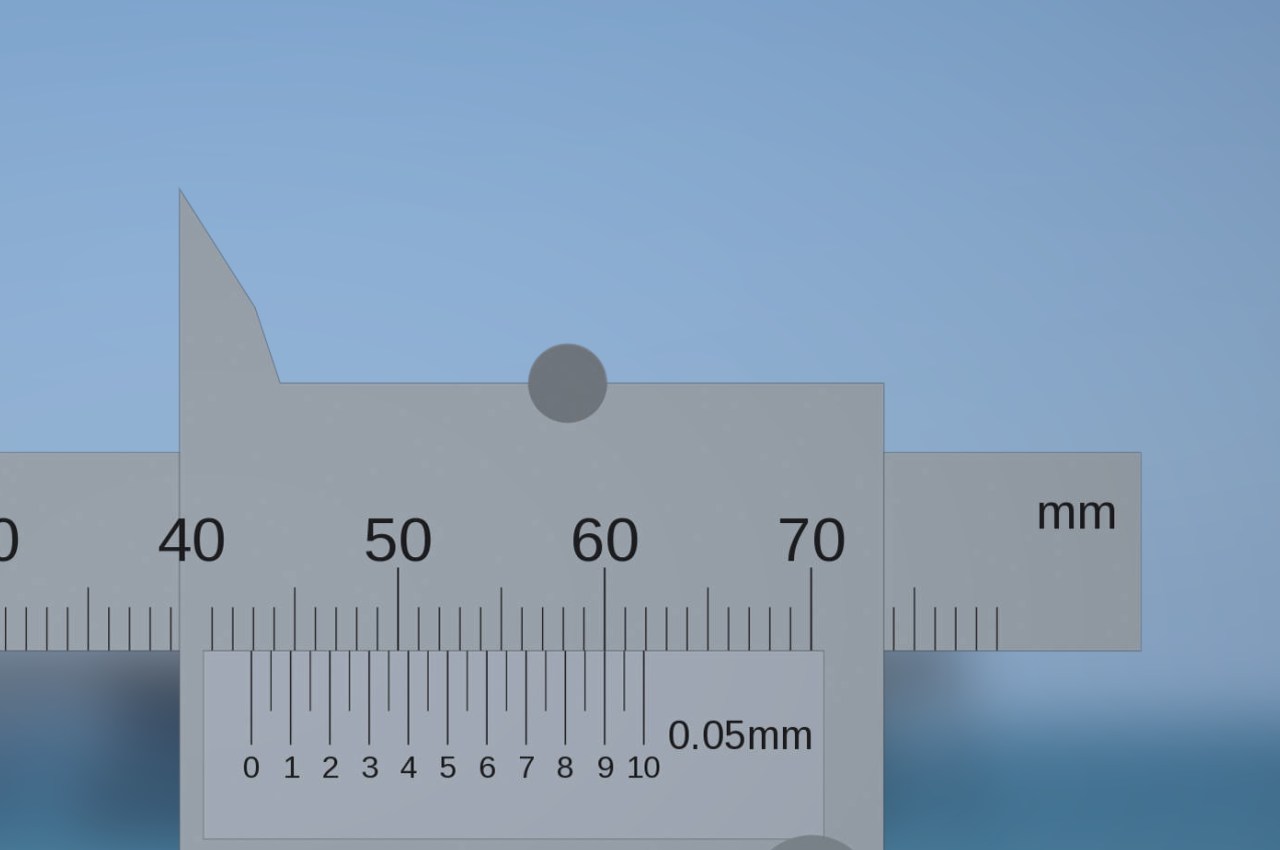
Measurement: 42.9 mm
